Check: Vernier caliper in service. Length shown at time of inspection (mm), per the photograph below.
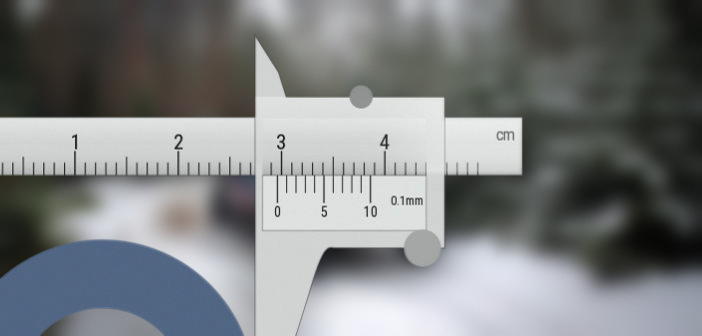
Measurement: 29.6 mm
